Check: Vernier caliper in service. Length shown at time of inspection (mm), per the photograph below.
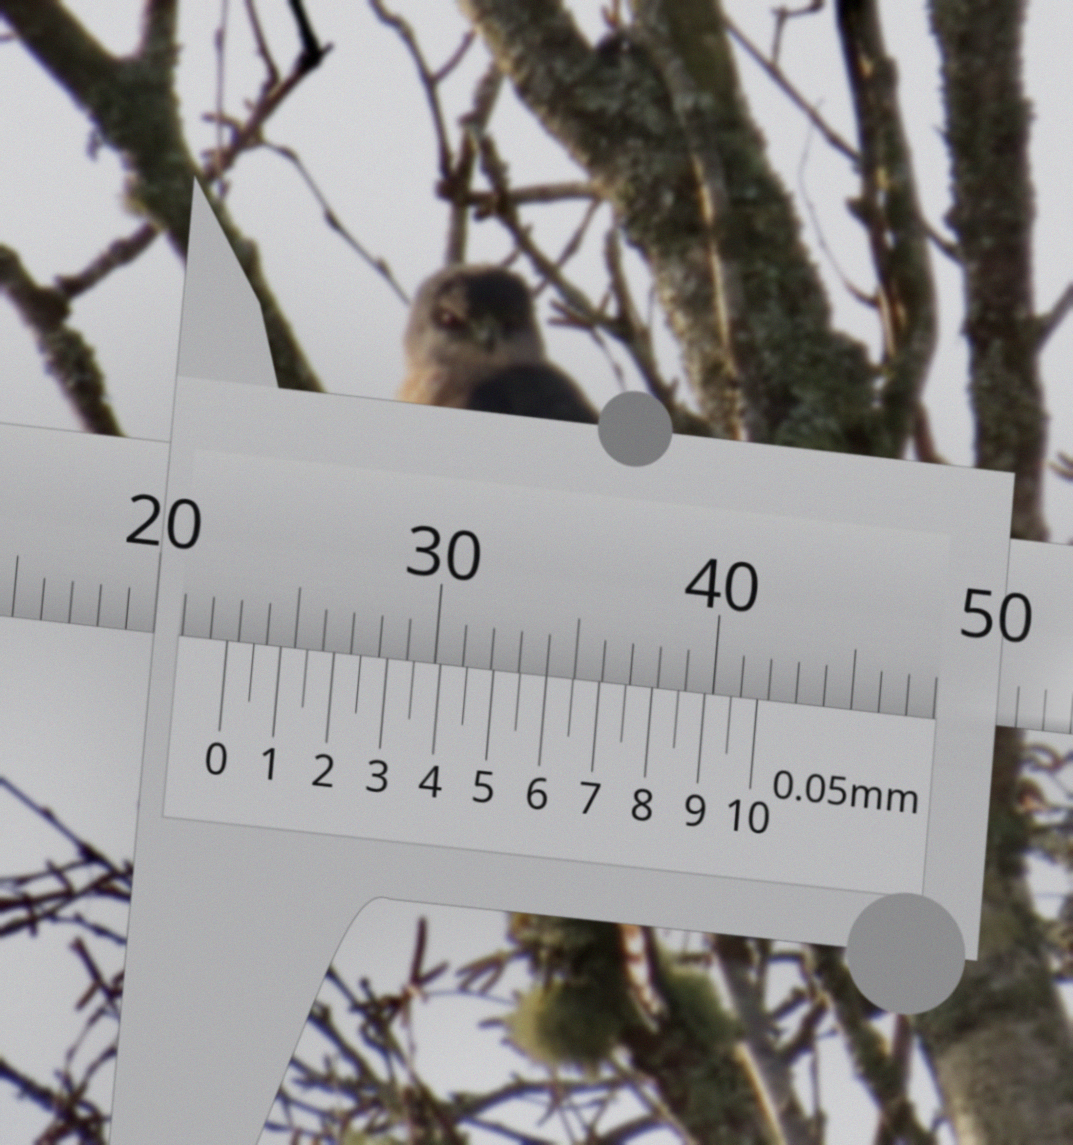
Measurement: 22.60 mm
